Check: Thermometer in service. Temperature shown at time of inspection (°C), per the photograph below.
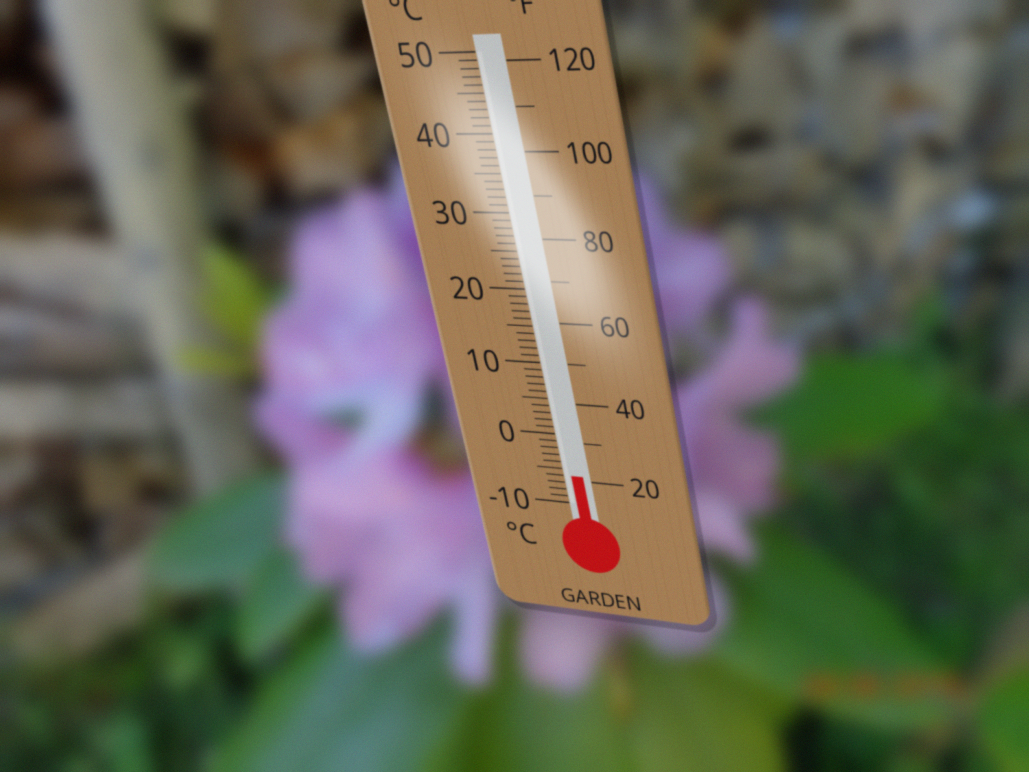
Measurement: -6 °C
